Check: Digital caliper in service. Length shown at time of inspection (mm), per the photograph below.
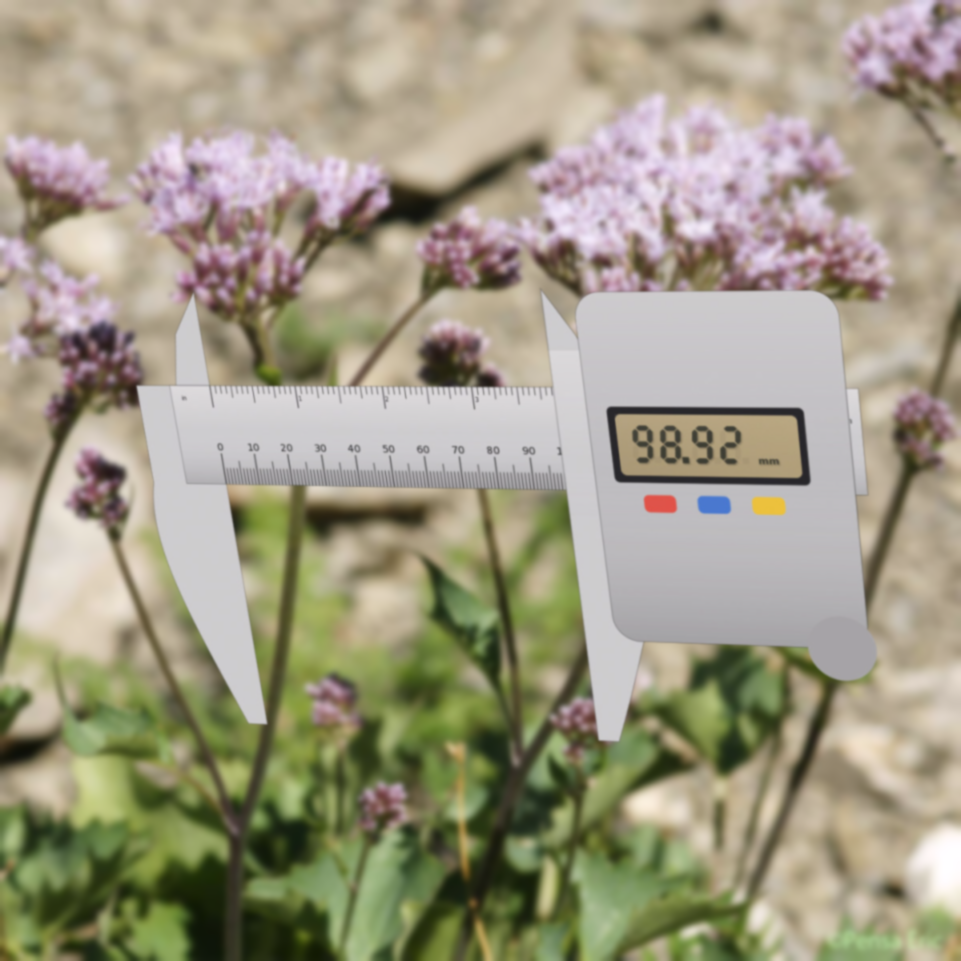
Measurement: 98.92 mm
